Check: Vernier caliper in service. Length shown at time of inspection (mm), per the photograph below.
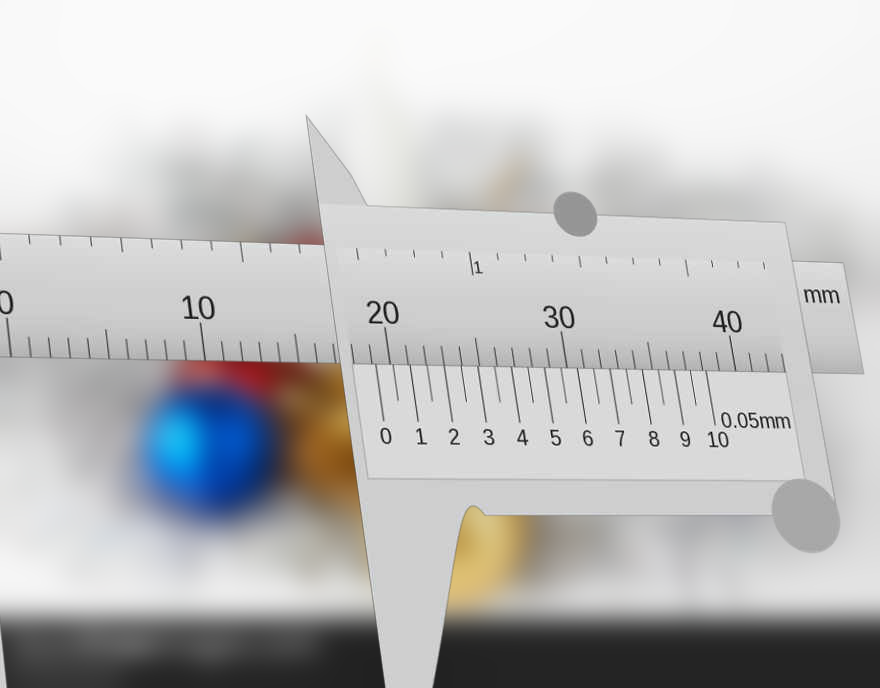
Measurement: 19.2 mm
